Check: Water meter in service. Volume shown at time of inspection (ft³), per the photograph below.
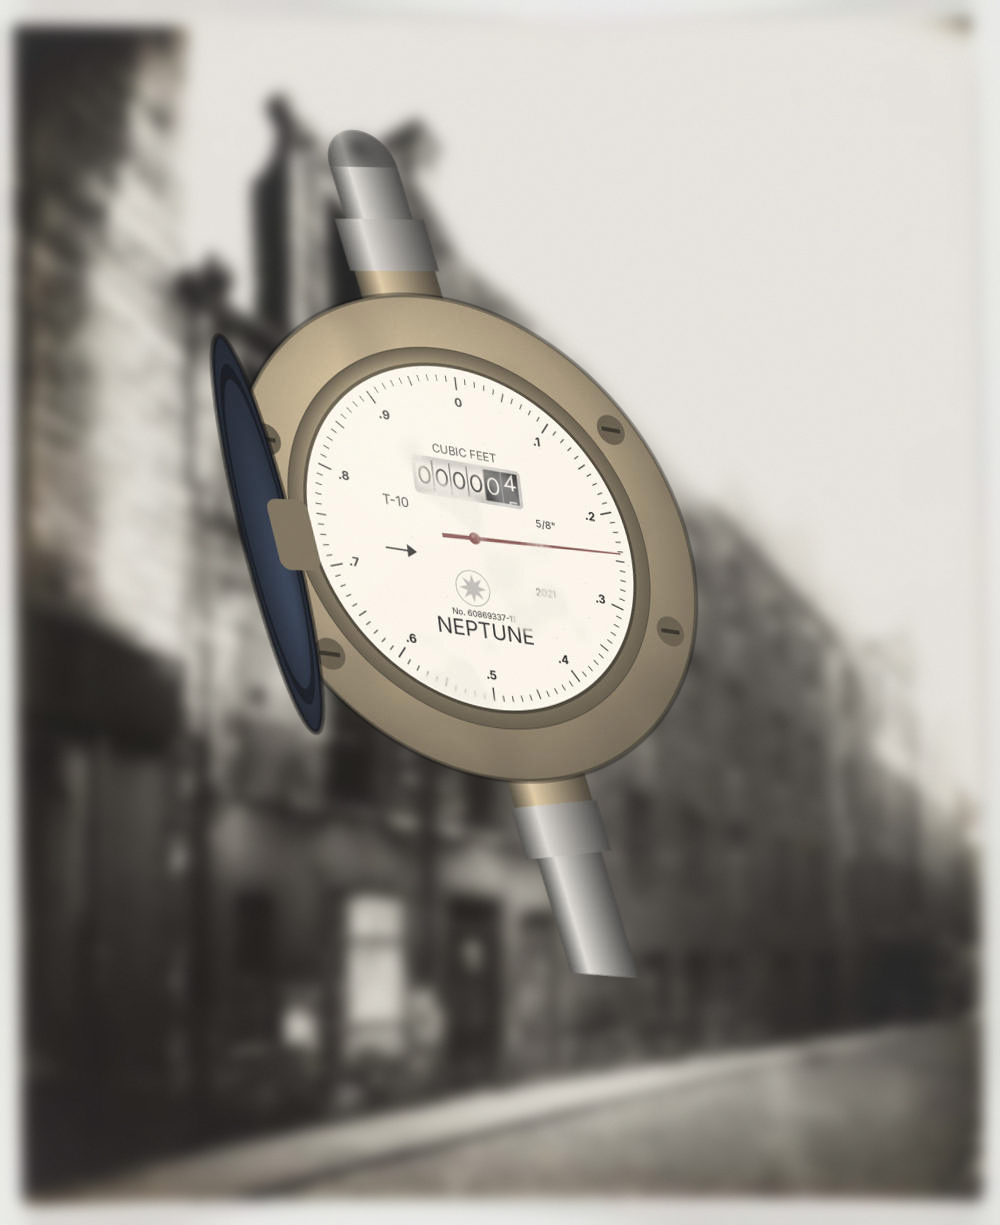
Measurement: 4.24 ft³
